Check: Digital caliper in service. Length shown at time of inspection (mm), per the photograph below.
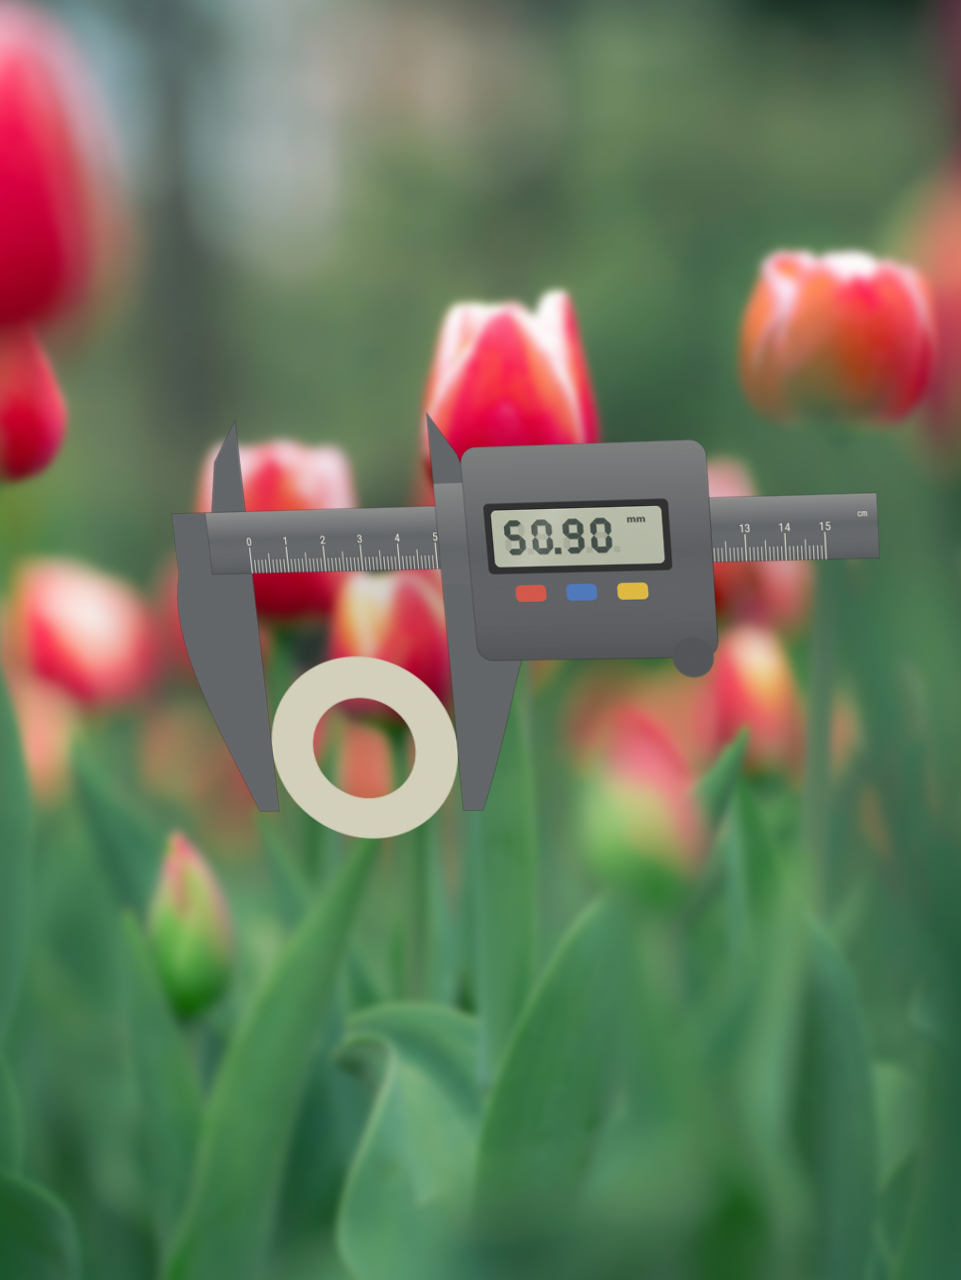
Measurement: 50.90 mm
